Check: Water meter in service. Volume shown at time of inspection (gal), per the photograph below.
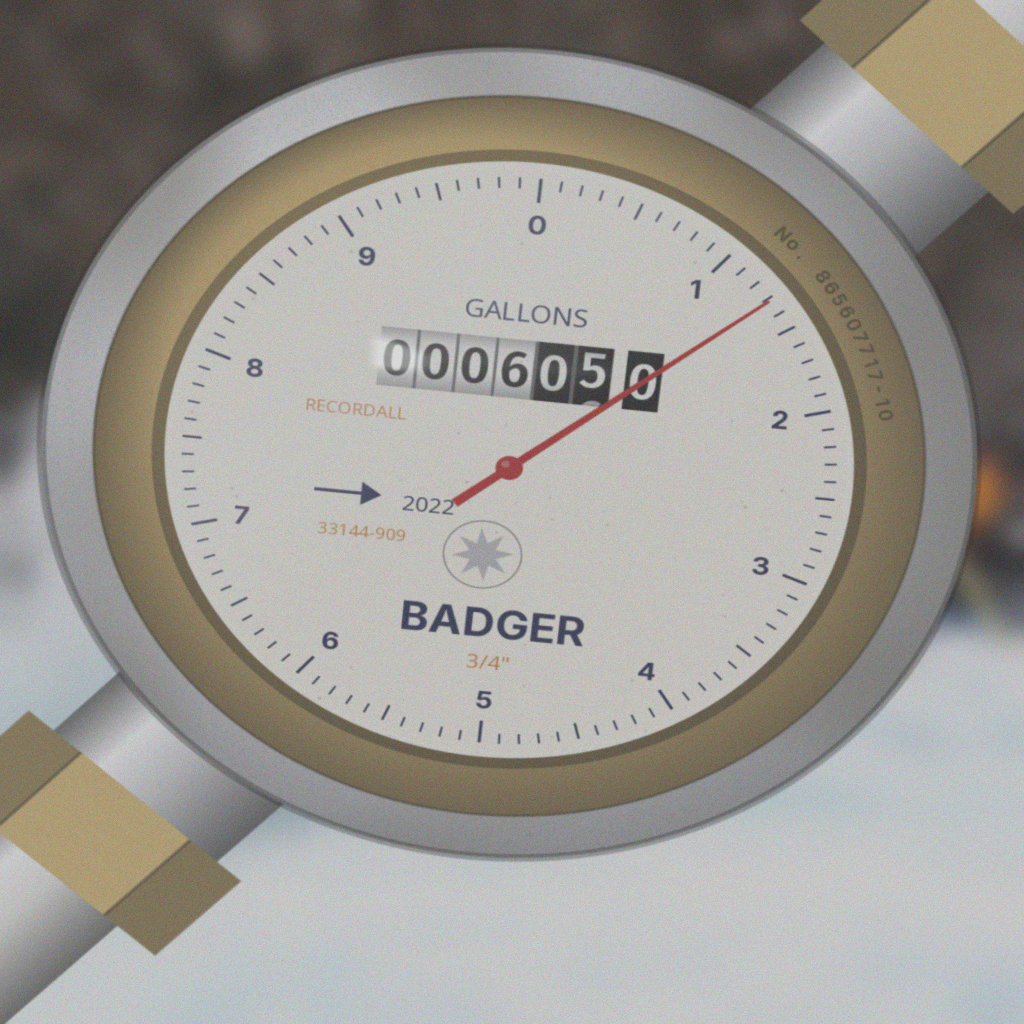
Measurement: 6051.3 gal
